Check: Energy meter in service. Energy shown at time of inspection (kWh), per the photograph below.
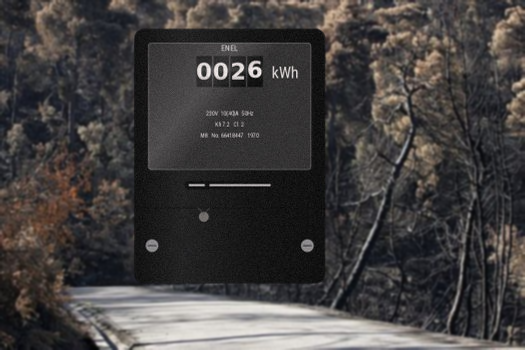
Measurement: 26 kWh
